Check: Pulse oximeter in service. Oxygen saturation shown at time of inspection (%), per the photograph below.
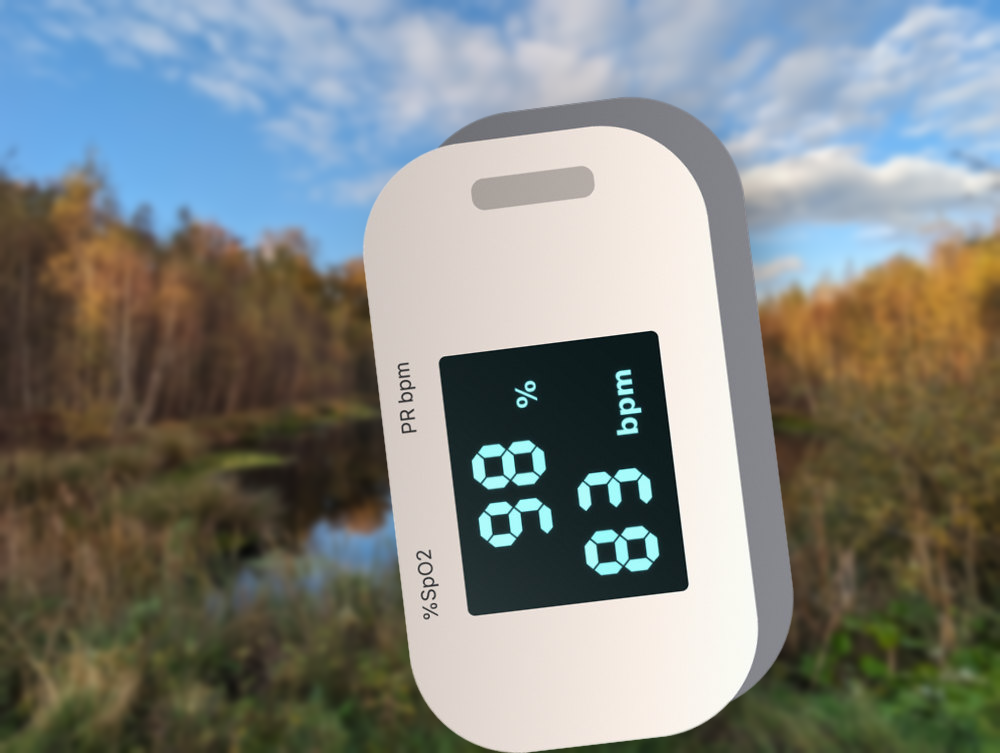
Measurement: 98 %
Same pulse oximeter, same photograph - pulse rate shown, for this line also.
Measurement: 83 bpm
